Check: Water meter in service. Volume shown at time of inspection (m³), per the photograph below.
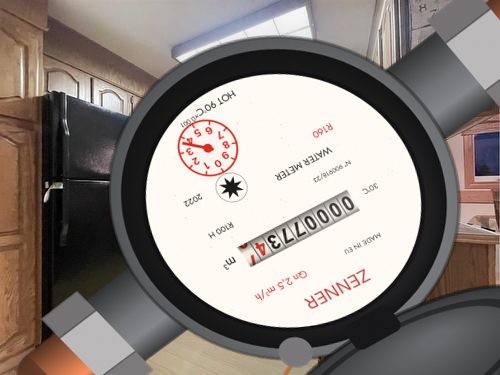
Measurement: 773.473 m³
